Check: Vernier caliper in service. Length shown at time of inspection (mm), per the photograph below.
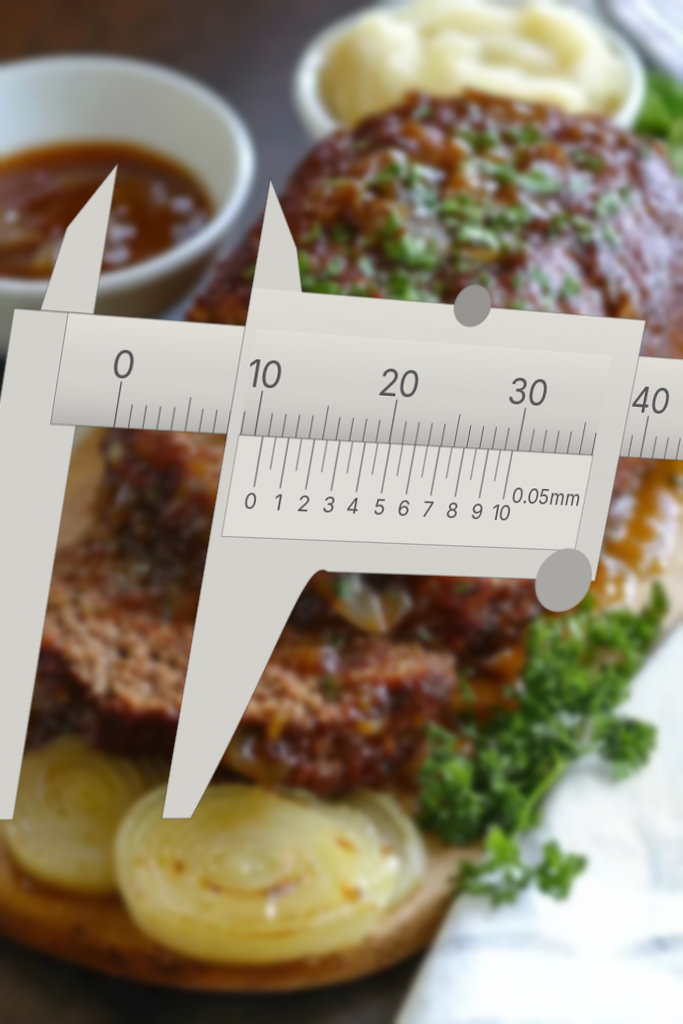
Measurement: 10.6 mm
